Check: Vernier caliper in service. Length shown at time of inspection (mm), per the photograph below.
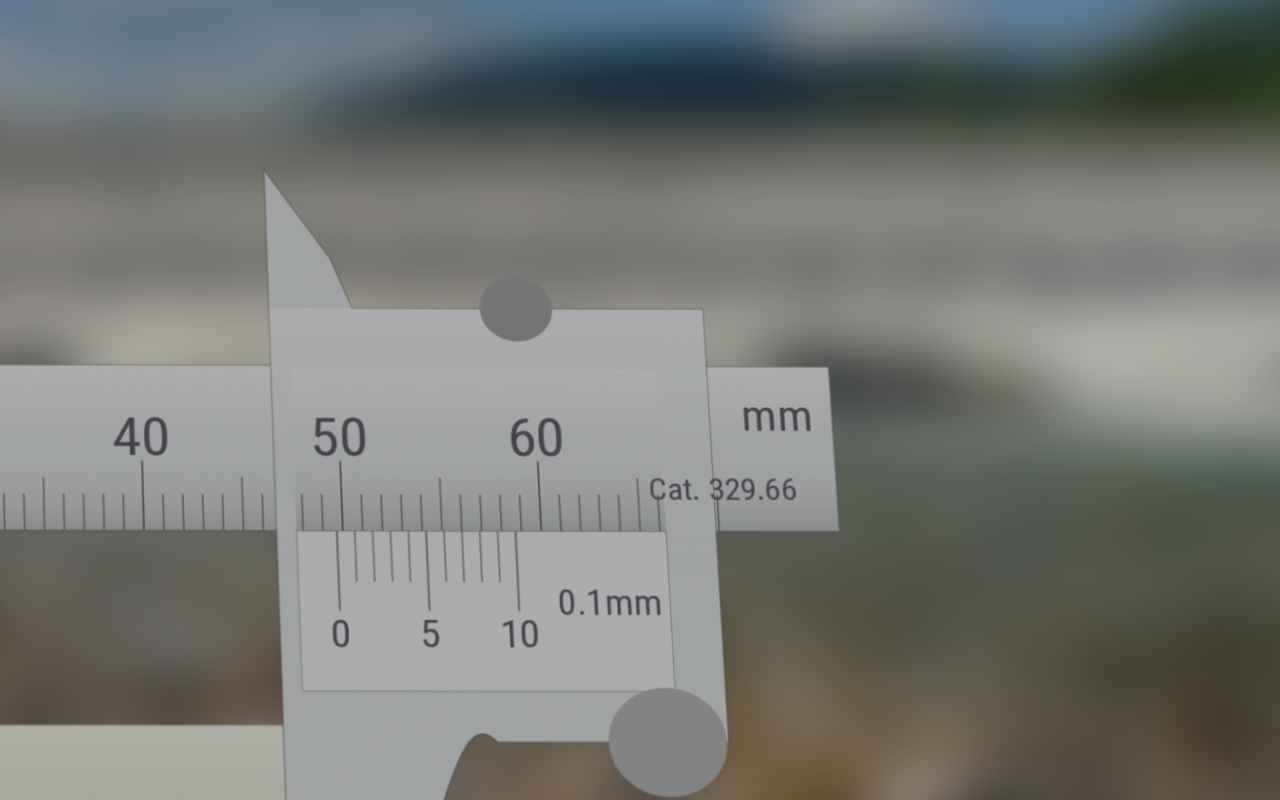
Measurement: 49.7 mm
